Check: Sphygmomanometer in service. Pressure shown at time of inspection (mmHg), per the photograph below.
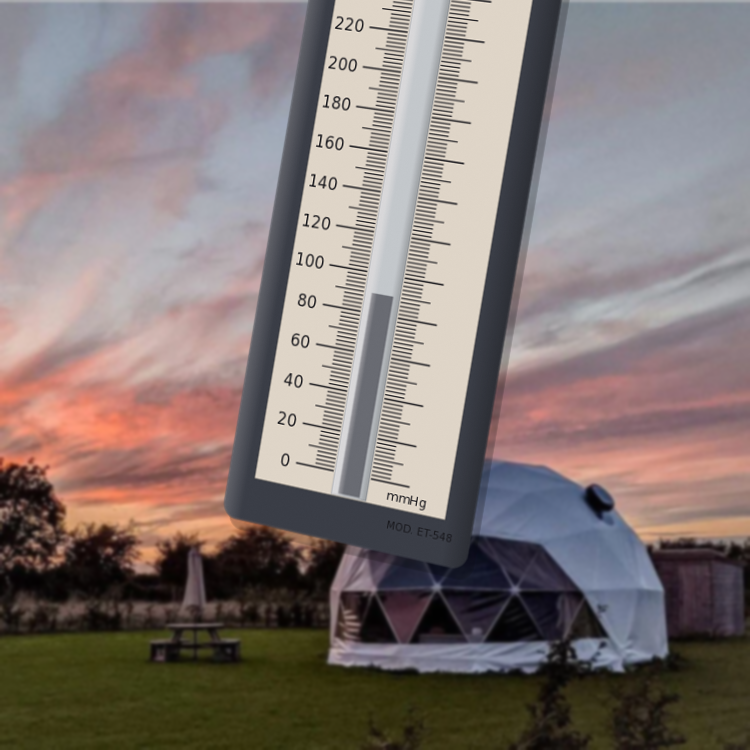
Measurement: 90 mmHg
